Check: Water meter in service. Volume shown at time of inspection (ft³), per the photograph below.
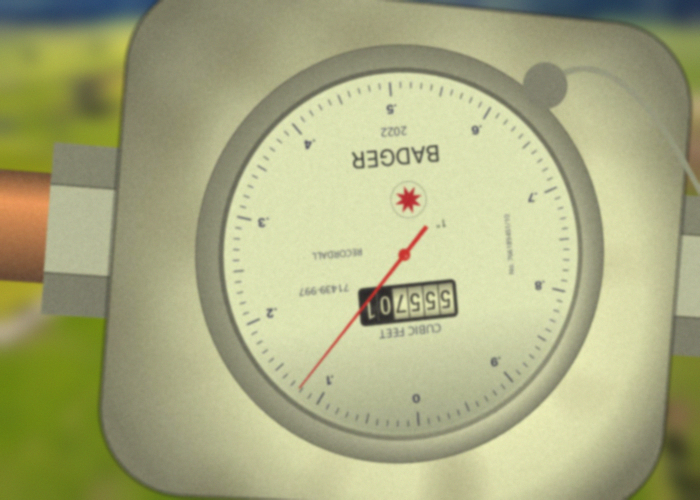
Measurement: 555701.12 ft³
